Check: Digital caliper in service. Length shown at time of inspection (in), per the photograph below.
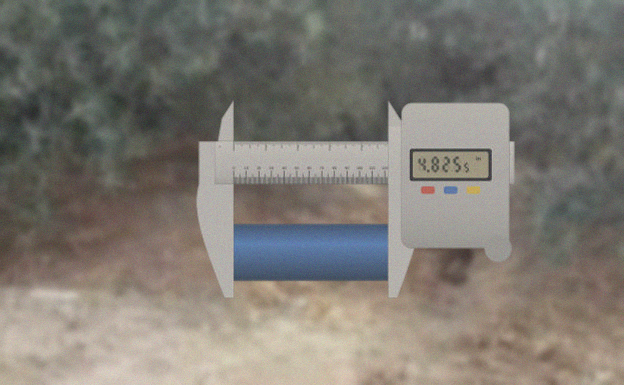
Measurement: 4.8255 in
